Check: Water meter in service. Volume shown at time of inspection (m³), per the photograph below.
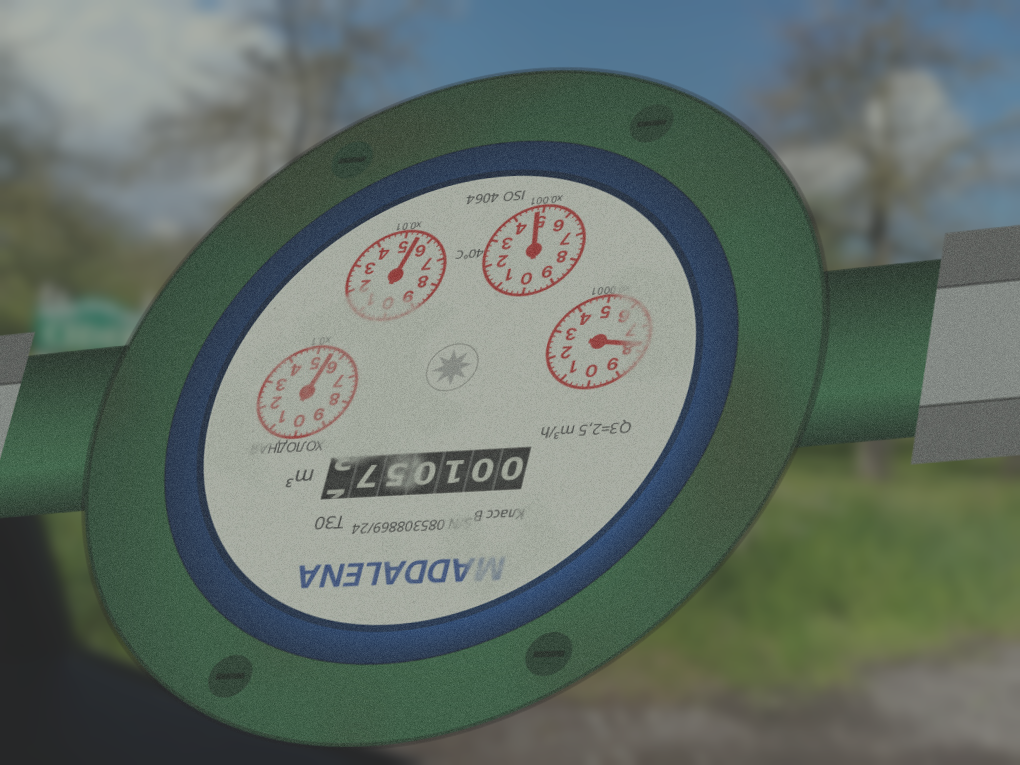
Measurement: 10572.5547 m³
